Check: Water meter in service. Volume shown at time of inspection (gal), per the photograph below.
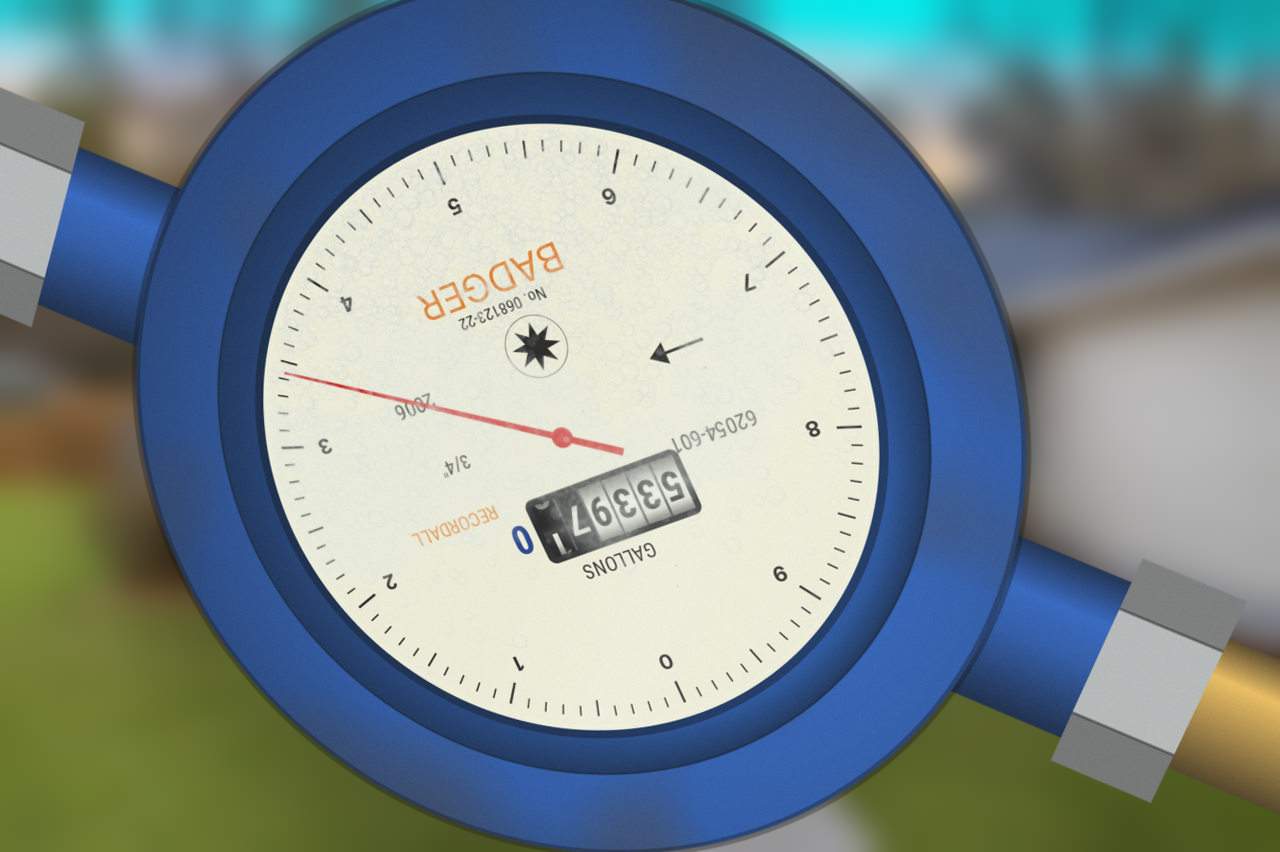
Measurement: 5339713.4 gal
